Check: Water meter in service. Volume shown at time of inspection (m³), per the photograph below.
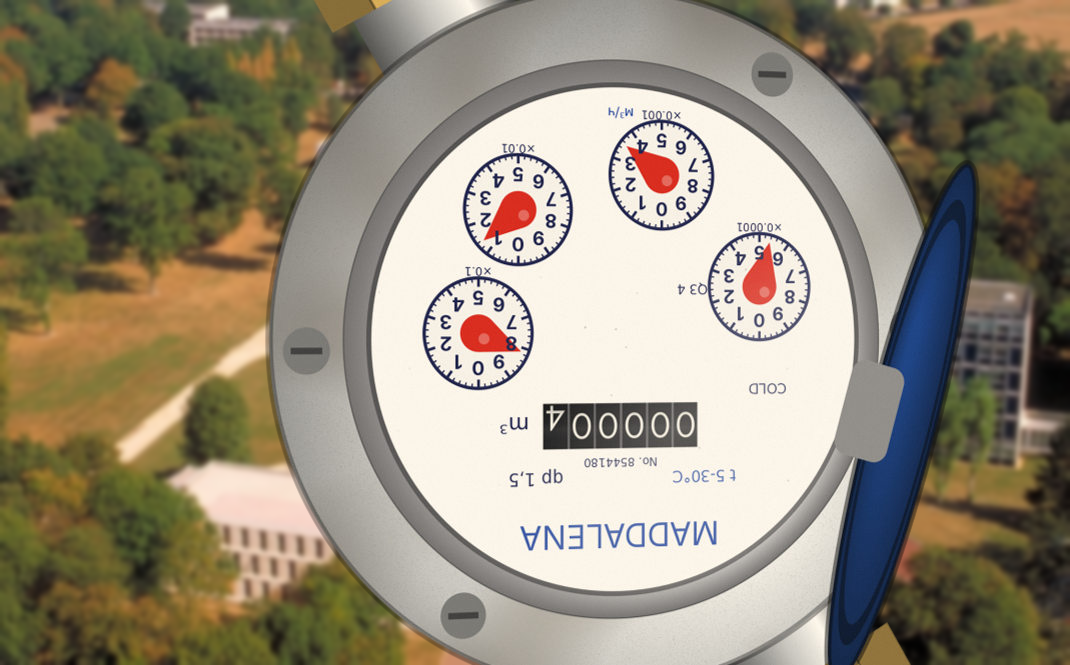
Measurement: 3.8135 m³
